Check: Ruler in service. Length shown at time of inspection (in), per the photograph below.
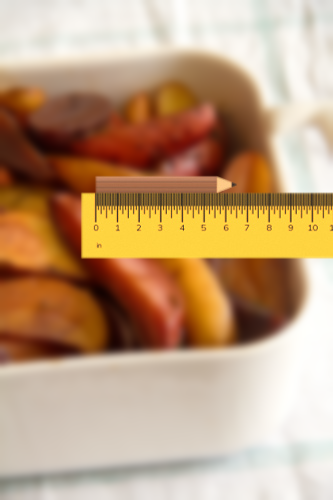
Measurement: 6.5 in
